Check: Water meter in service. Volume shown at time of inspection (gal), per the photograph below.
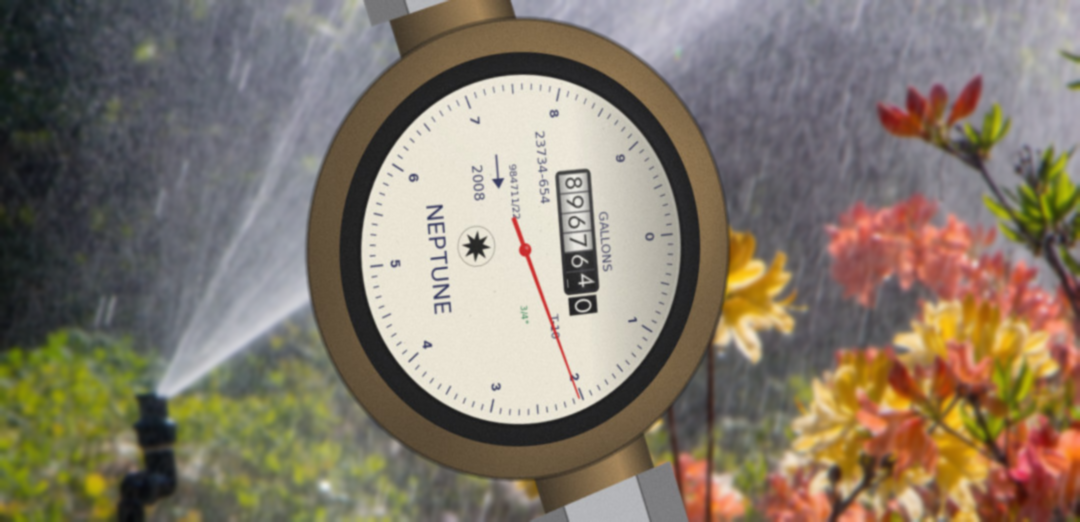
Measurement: 8967642.0 gal
